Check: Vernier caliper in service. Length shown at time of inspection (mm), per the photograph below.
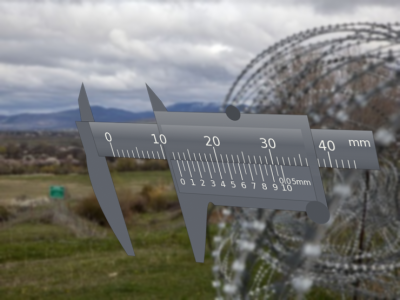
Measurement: 12.4 mm
